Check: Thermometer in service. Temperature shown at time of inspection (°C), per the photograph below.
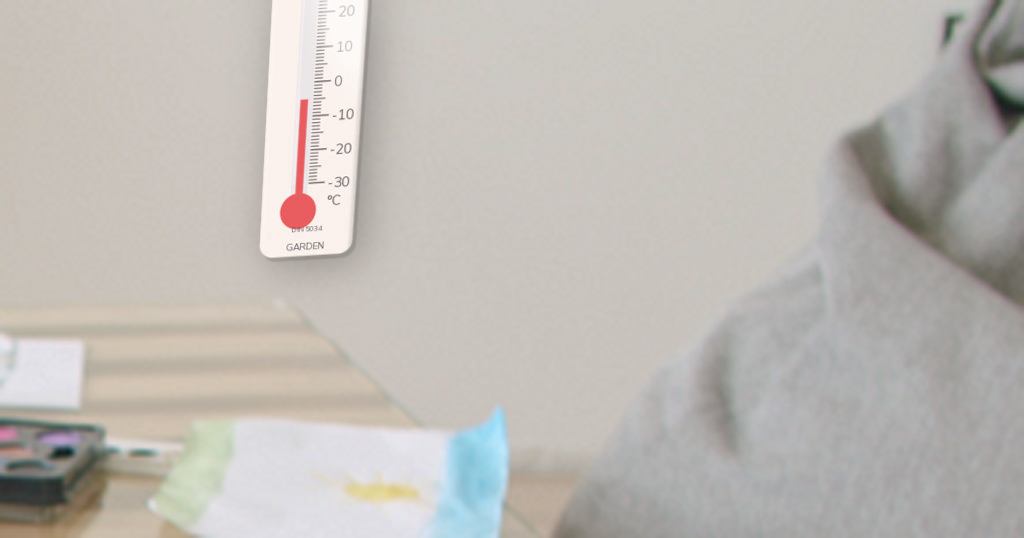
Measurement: -5 °C
